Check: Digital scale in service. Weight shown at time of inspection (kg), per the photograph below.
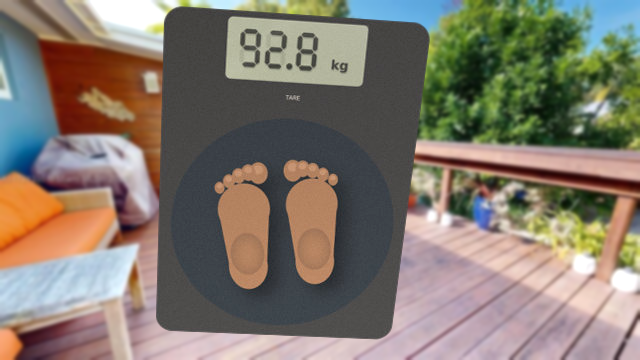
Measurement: 92.8 kg
